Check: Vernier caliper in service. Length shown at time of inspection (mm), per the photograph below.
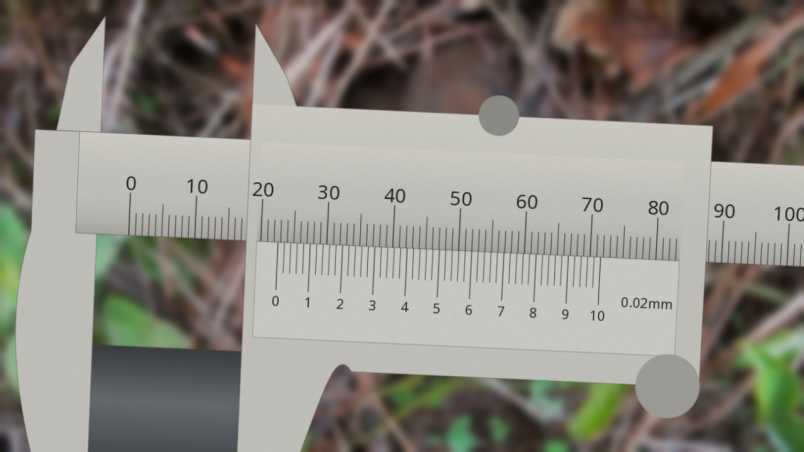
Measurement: 22.6 mm
